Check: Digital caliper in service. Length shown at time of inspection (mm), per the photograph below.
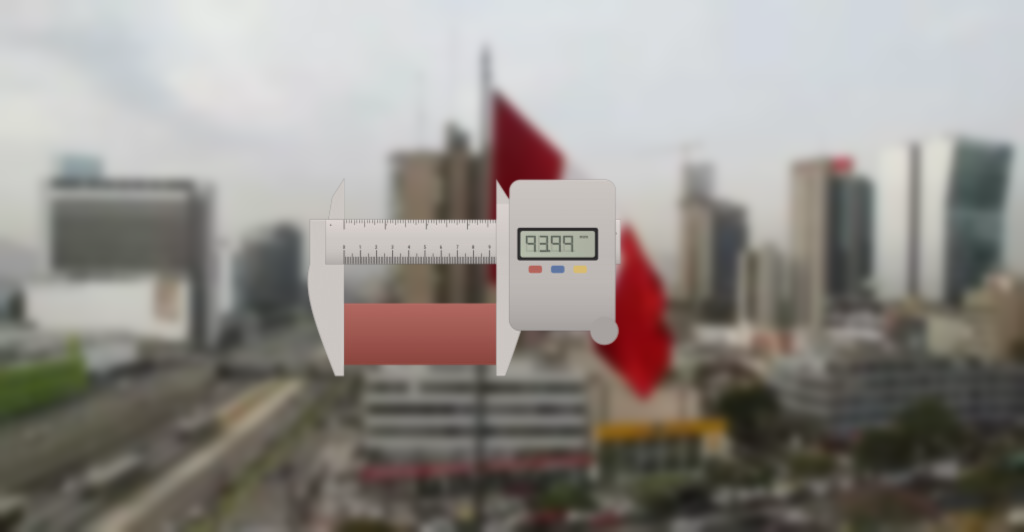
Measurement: 93.99 mm
